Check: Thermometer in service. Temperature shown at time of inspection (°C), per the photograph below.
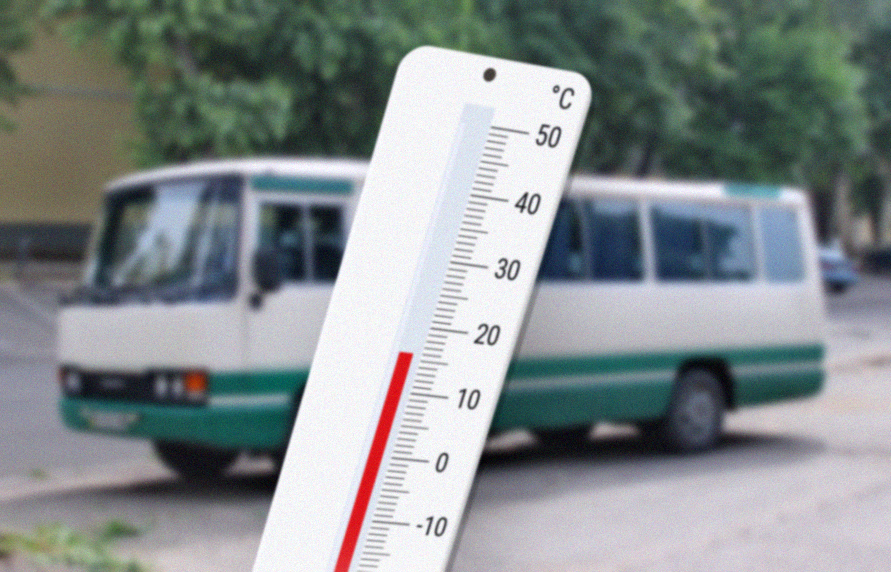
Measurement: 16 °C
